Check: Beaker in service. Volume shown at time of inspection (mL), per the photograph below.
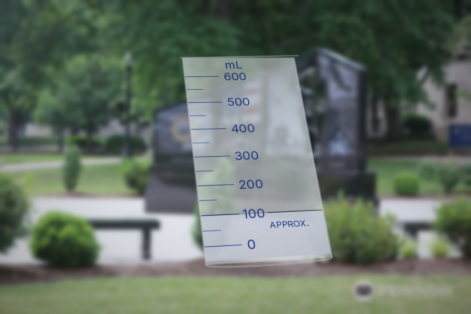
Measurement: 100 mL
